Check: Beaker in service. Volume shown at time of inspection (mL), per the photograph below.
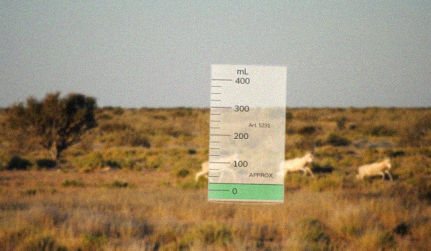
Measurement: 25 mL
